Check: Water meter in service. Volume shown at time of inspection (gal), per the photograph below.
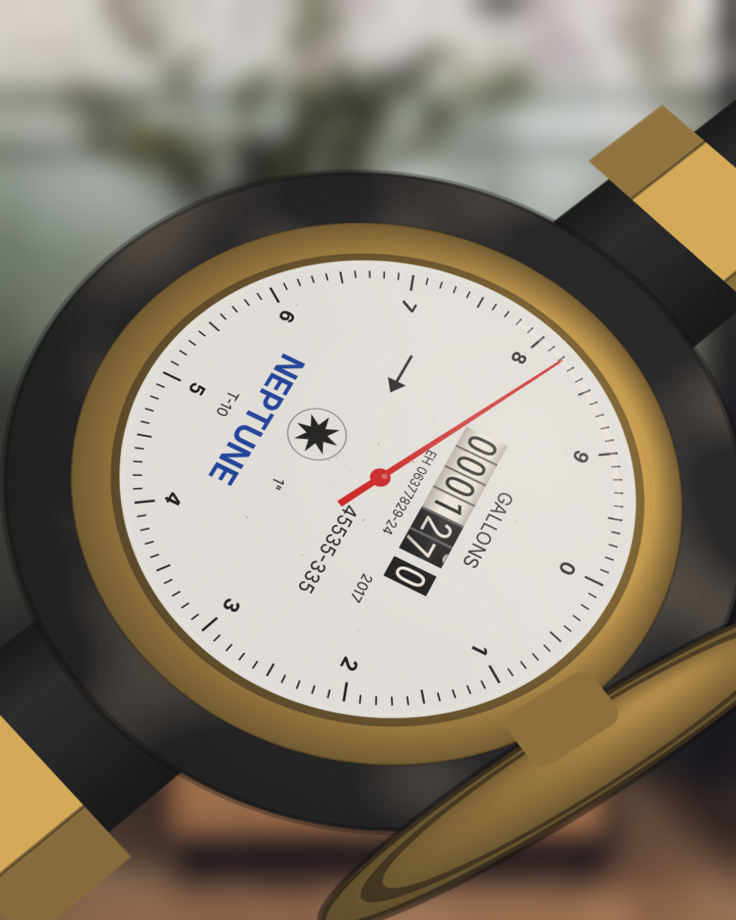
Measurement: 1268.2 gal
